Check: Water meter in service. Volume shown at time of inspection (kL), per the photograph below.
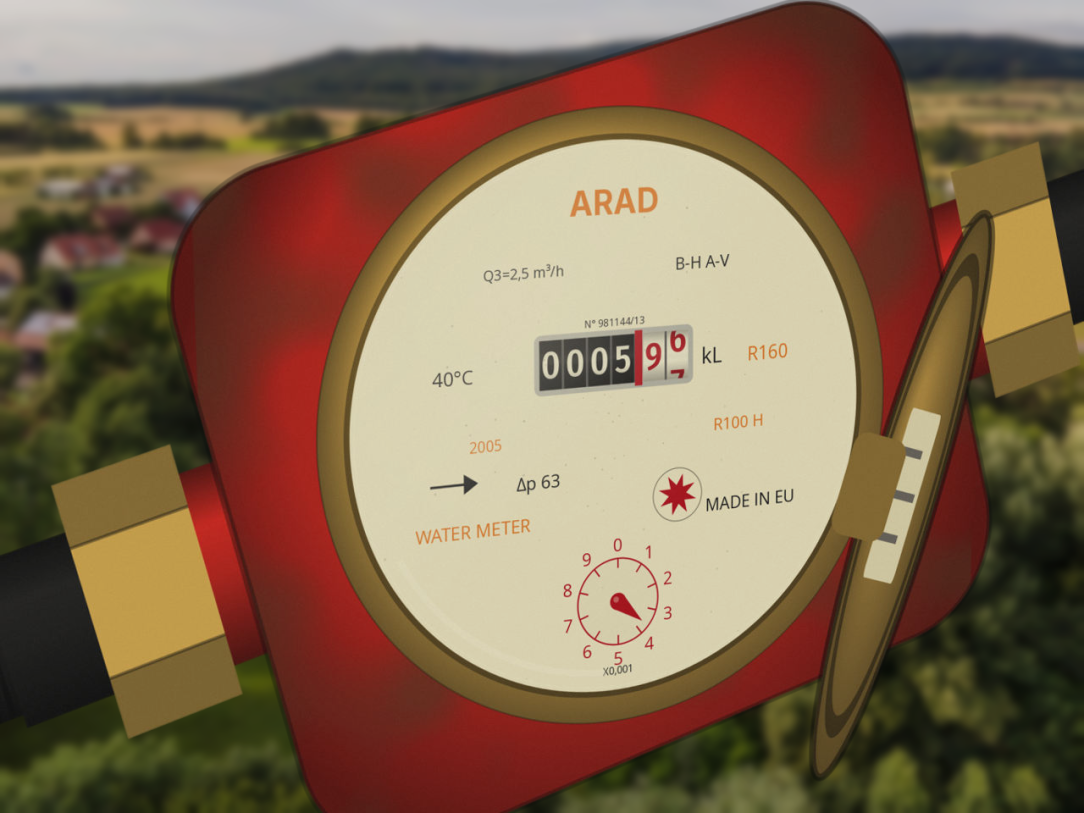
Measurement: 5.963 kL
